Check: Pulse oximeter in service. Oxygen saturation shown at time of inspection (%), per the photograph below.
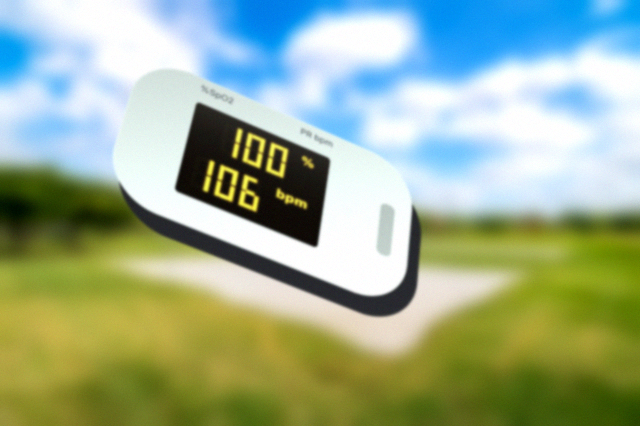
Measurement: 100 %
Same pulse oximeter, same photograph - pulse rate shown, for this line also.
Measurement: 106 bpm
